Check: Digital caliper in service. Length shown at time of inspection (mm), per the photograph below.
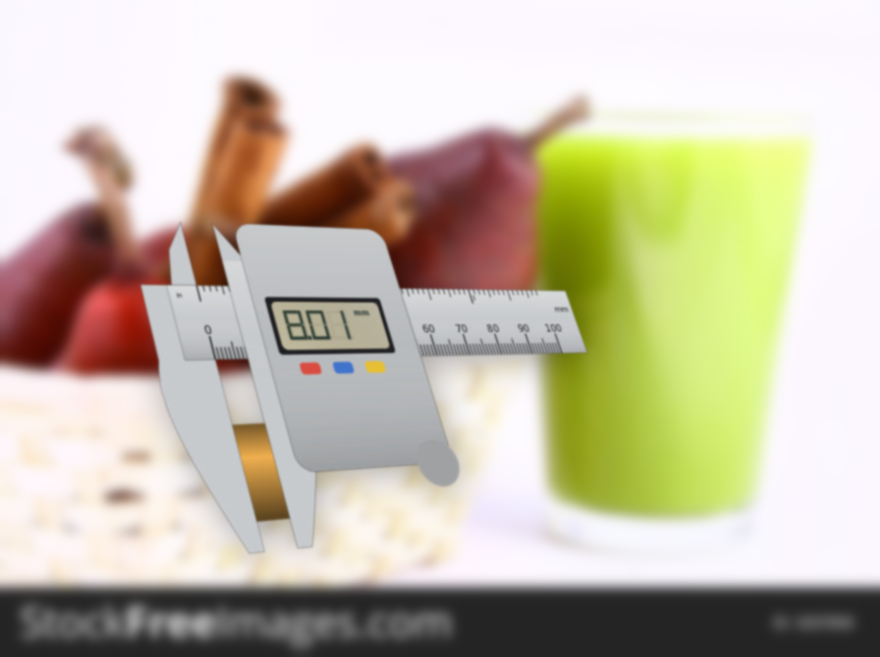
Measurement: 8.01 mm
